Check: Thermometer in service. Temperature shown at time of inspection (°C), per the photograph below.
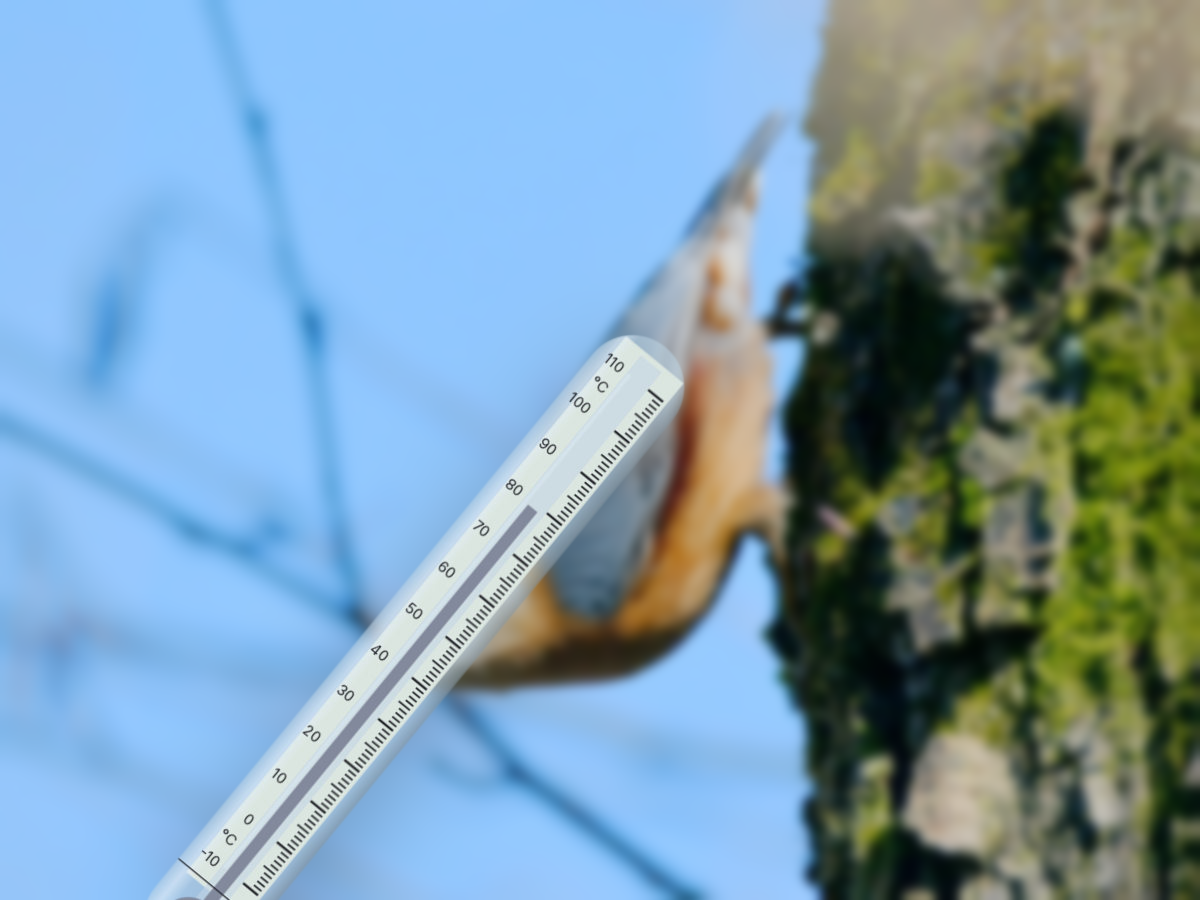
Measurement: 79 °C
